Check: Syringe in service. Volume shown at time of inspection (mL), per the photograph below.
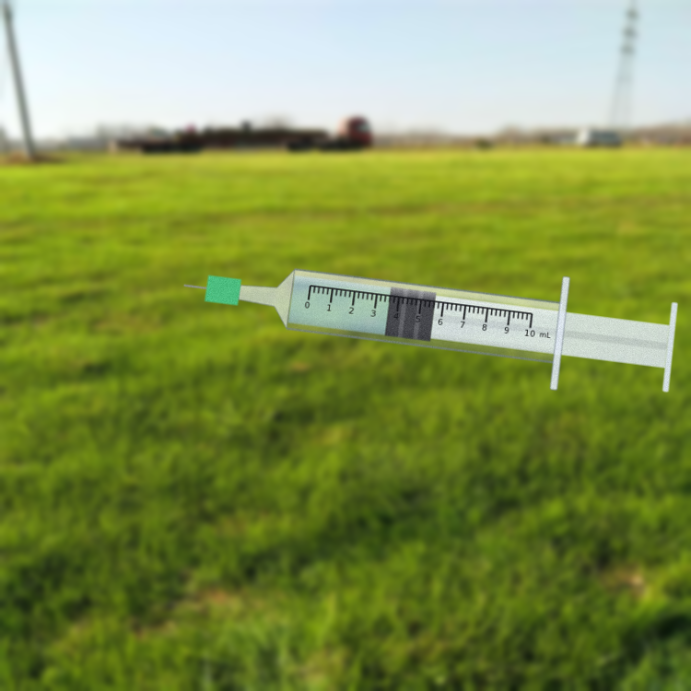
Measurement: 3.6 mL
